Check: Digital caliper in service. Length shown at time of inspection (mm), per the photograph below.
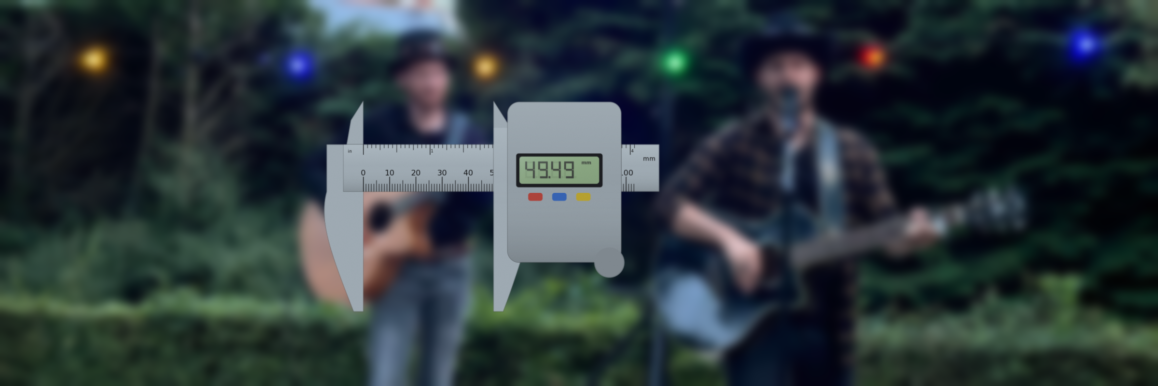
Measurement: 49.49 mm
